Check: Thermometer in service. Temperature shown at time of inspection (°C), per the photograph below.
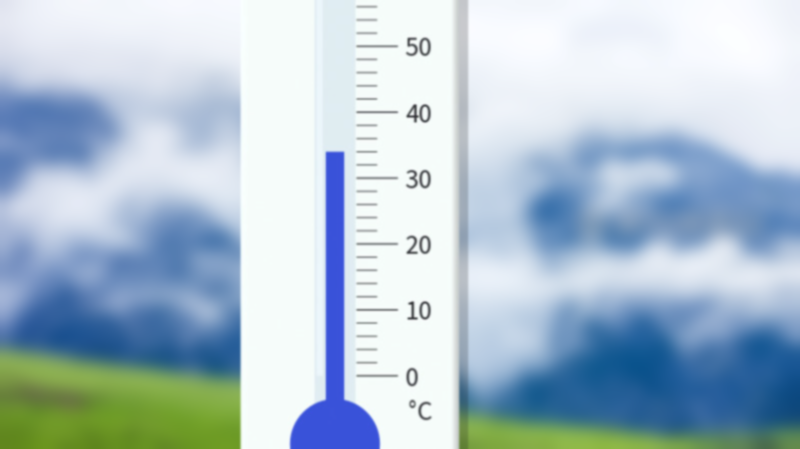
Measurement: 34 °C
